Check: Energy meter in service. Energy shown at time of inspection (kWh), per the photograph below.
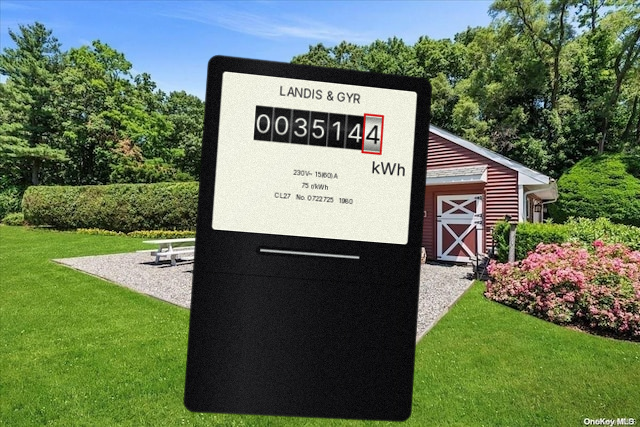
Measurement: 3514.4 kWh
